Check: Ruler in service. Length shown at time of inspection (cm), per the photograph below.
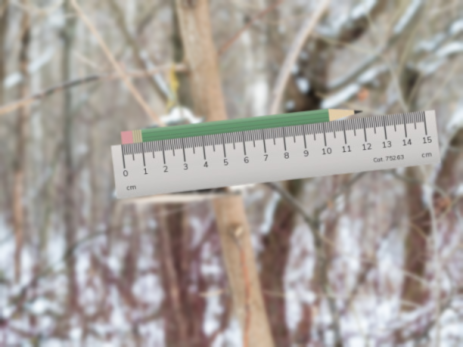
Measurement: 12 cm
